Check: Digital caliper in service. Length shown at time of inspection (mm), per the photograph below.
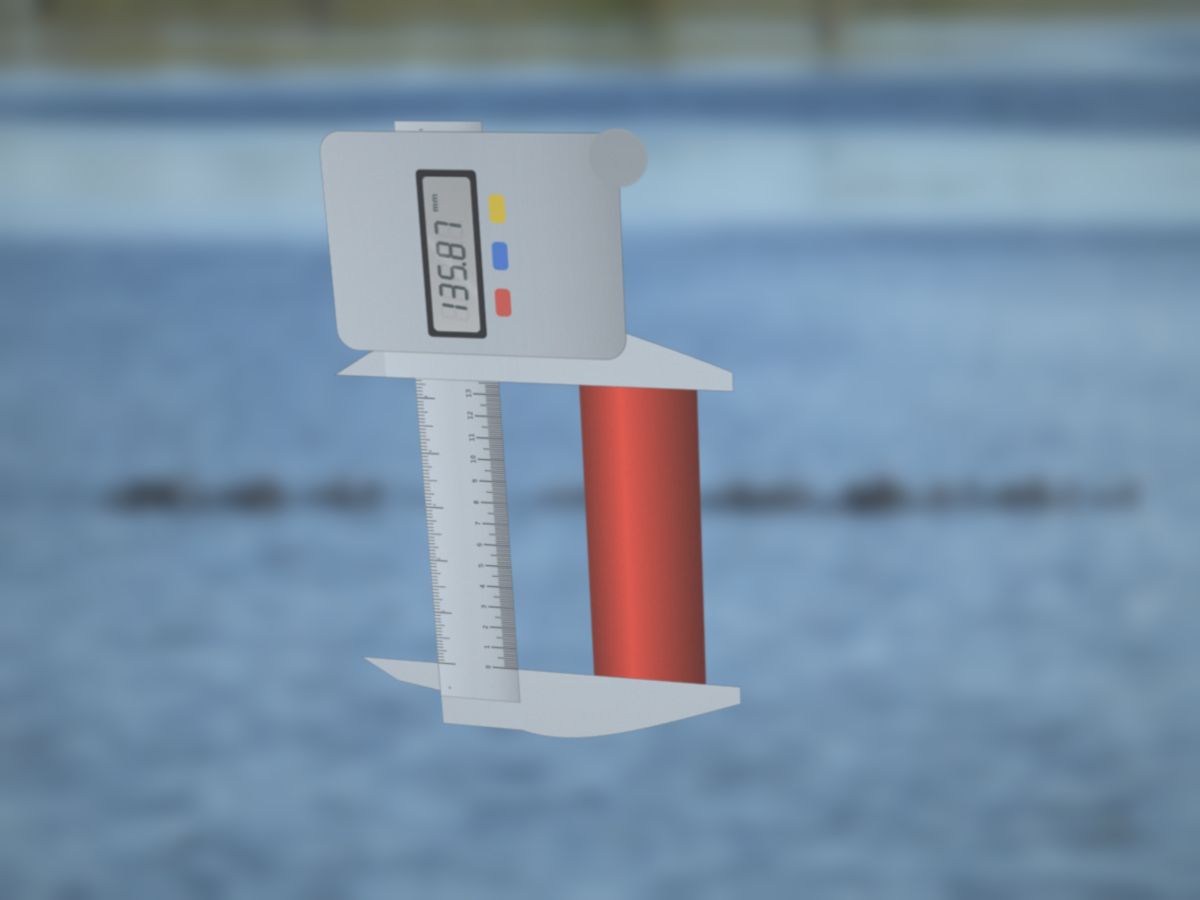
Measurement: 135.87 mm
